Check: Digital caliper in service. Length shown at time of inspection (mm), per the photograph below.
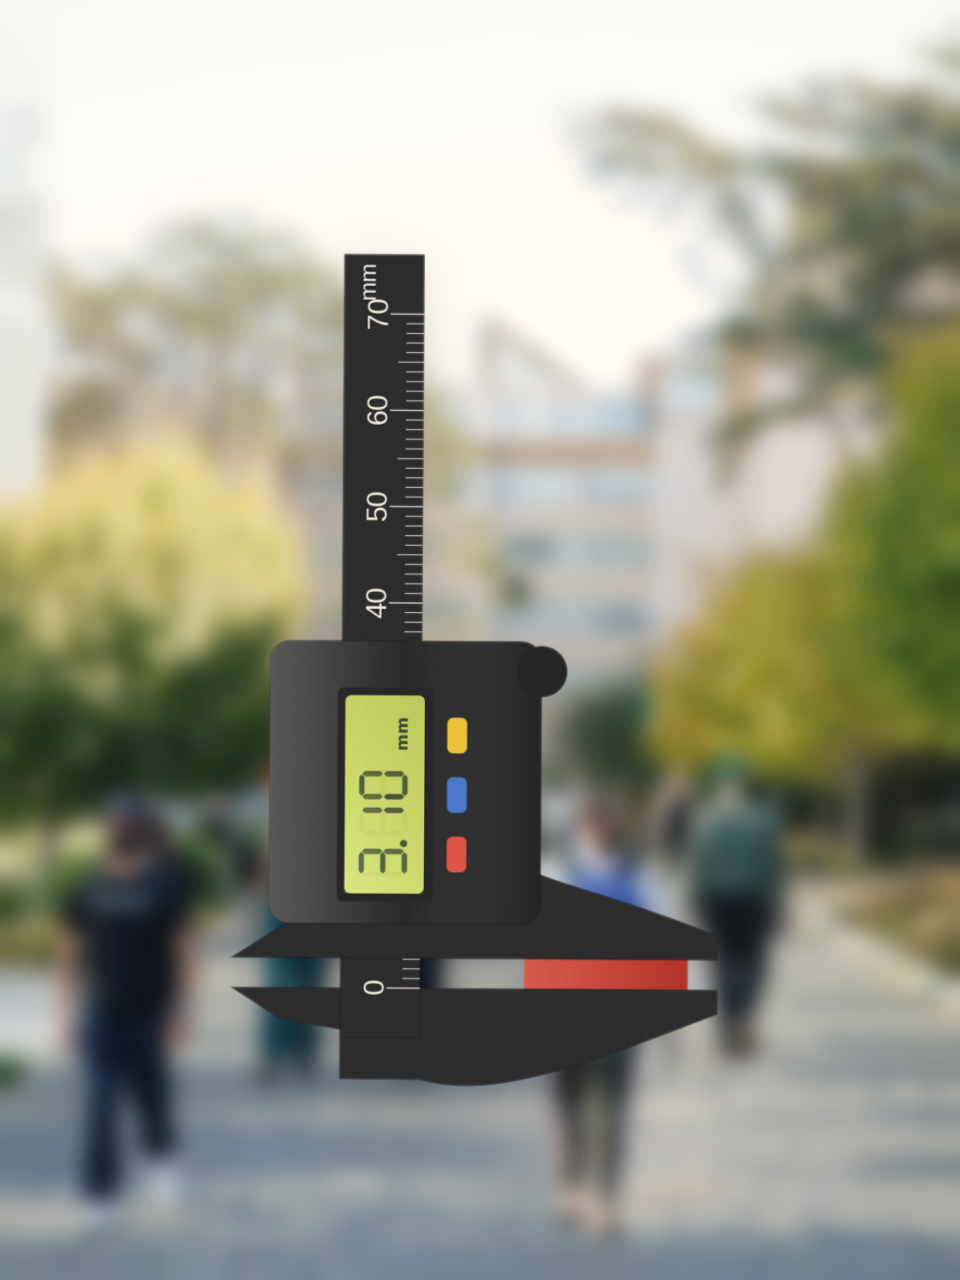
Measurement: 3.10 mm
